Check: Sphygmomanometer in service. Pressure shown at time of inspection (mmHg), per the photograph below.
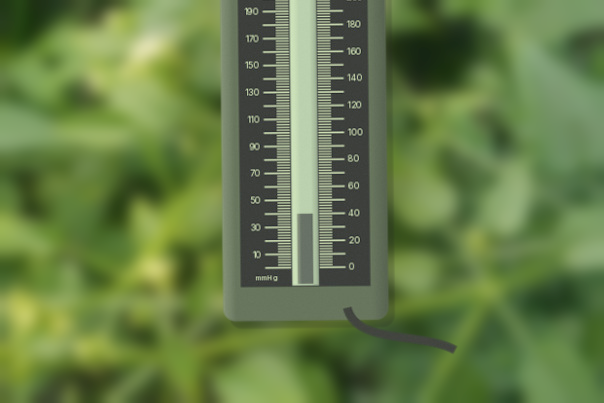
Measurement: 40 mmHg
